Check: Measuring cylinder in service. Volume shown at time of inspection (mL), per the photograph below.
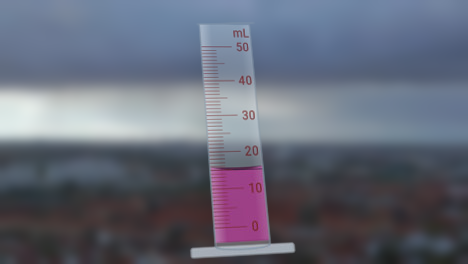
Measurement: 15 mL
